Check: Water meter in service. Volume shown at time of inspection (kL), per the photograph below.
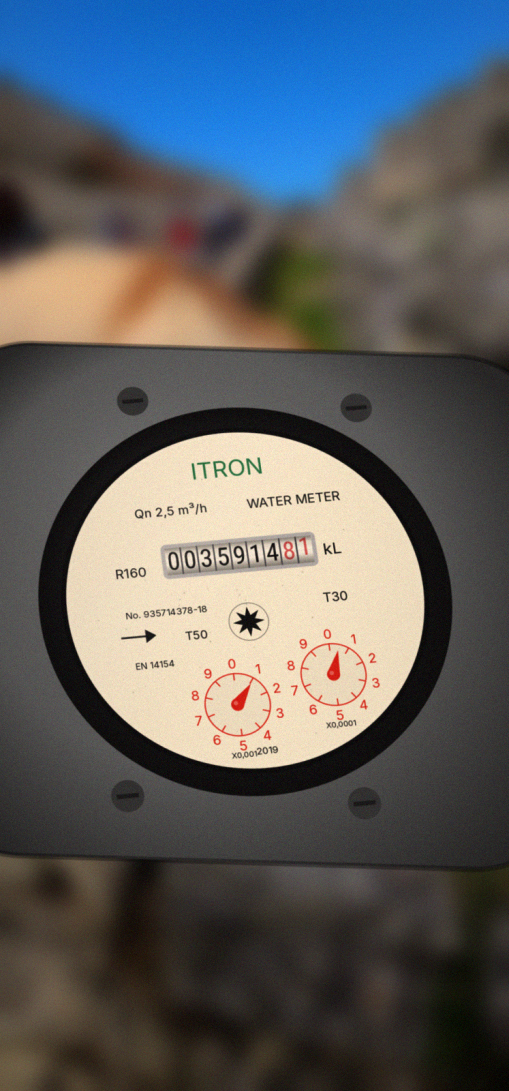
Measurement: 35914.8110 kL
